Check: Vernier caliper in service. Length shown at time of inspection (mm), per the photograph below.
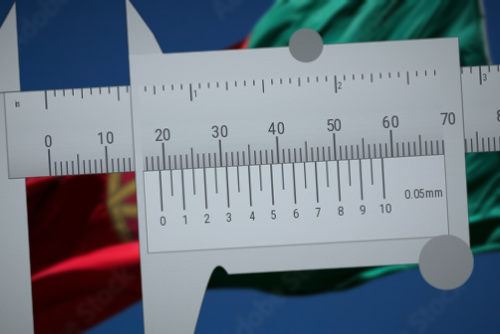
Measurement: 19.2 mm
